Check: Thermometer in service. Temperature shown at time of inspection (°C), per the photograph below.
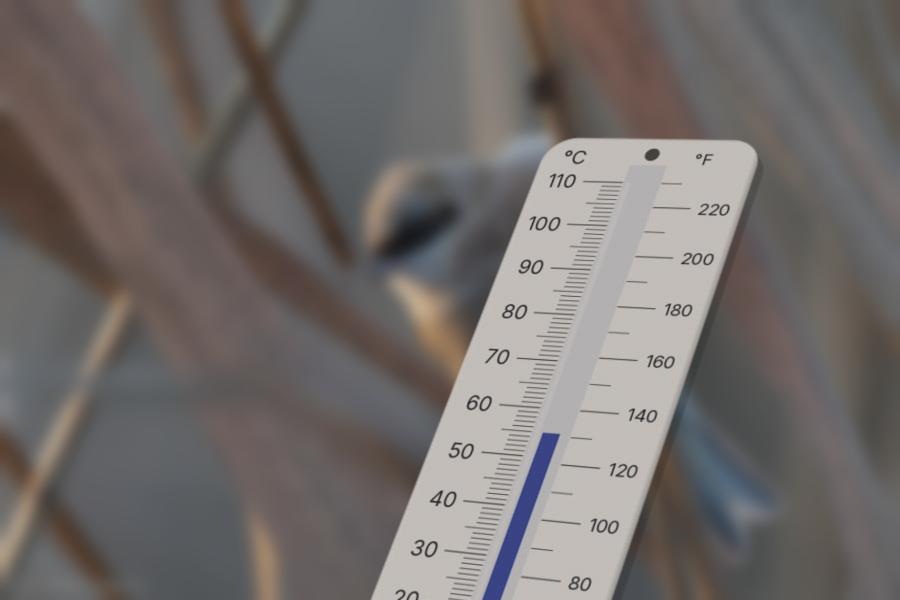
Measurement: 55 °C
